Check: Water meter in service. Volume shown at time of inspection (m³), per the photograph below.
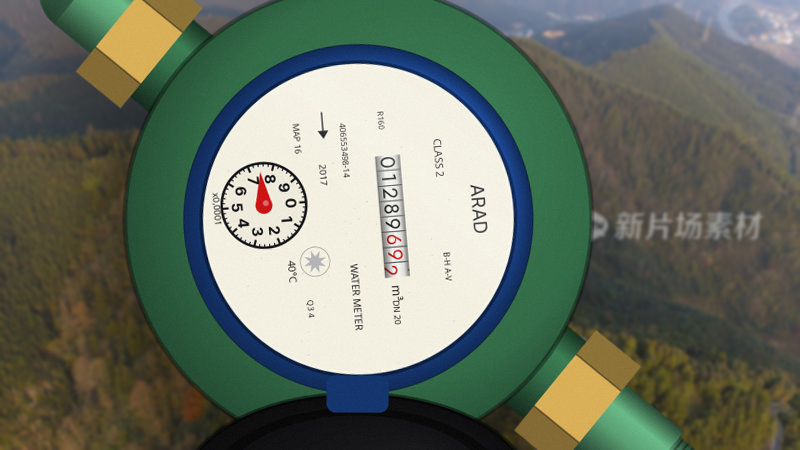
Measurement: 1289.6917 m³
